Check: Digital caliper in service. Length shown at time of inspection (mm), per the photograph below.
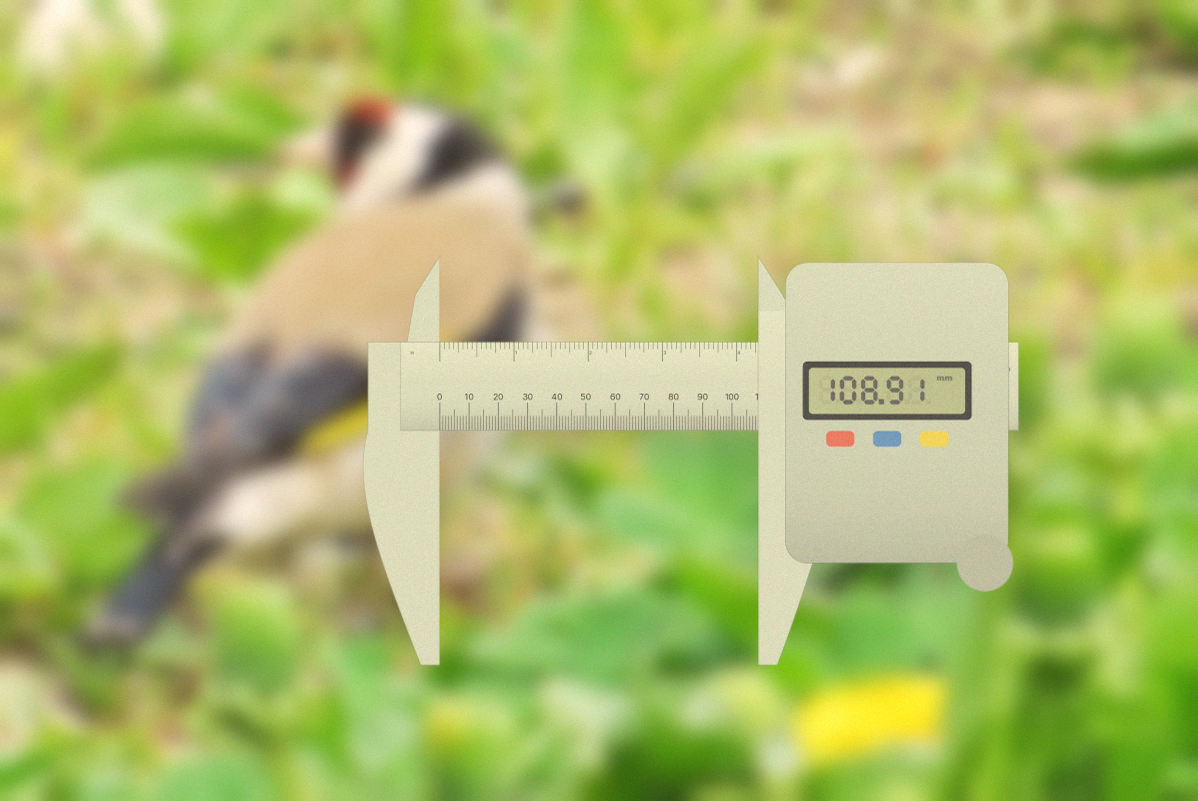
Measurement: 108.91 mm
